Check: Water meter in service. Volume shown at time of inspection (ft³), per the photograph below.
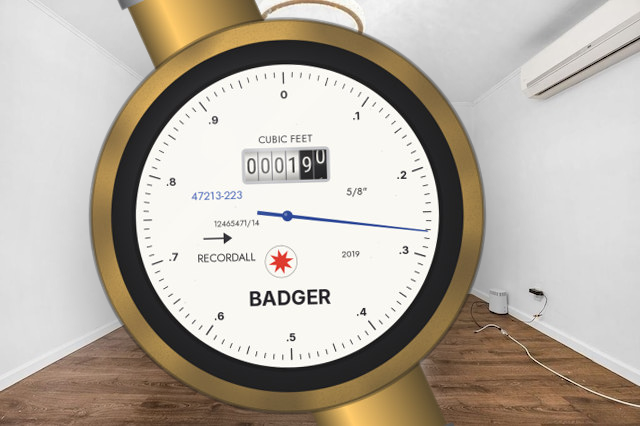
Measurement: 190.27 ft³
